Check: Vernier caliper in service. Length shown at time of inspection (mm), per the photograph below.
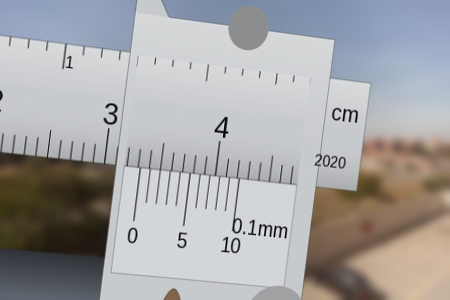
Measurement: 33.2 mm
